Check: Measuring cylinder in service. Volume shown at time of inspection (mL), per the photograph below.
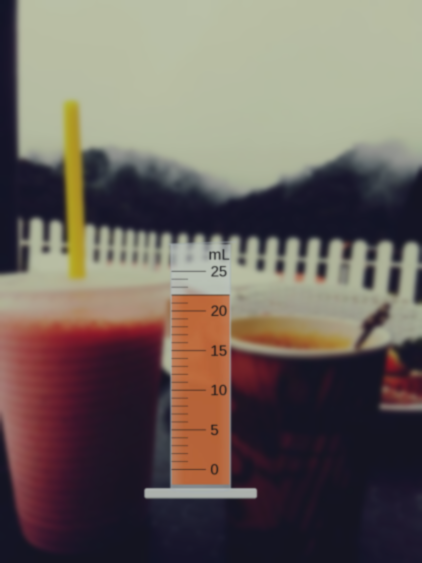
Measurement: 22 mL
